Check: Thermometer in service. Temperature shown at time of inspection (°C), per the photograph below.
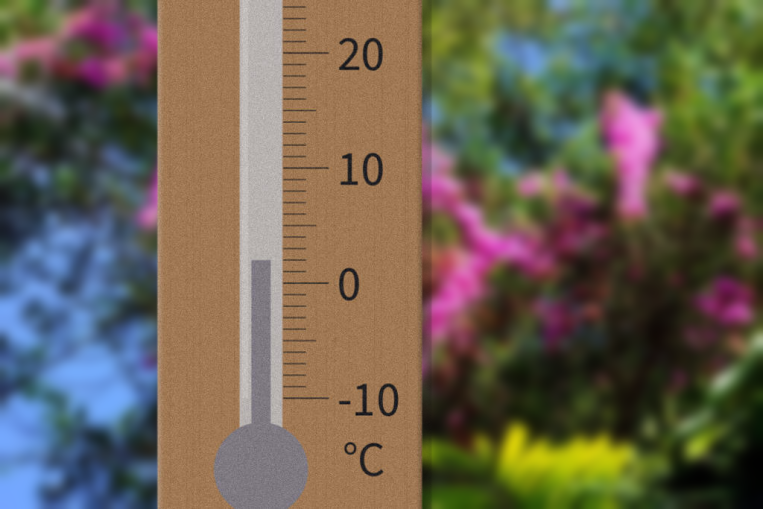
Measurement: 2 °C
